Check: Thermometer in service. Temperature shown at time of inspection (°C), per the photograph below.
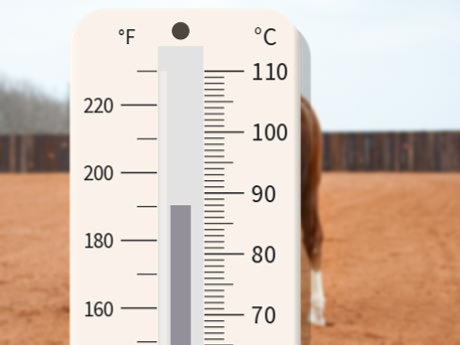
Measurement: 88 °C
